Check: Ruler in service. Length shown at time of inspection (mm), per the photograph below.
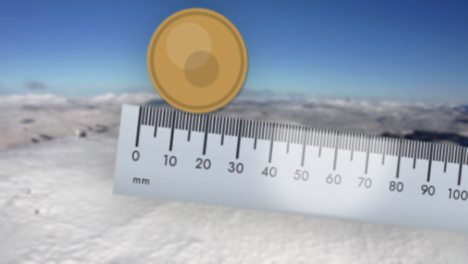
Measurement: 30 mm
